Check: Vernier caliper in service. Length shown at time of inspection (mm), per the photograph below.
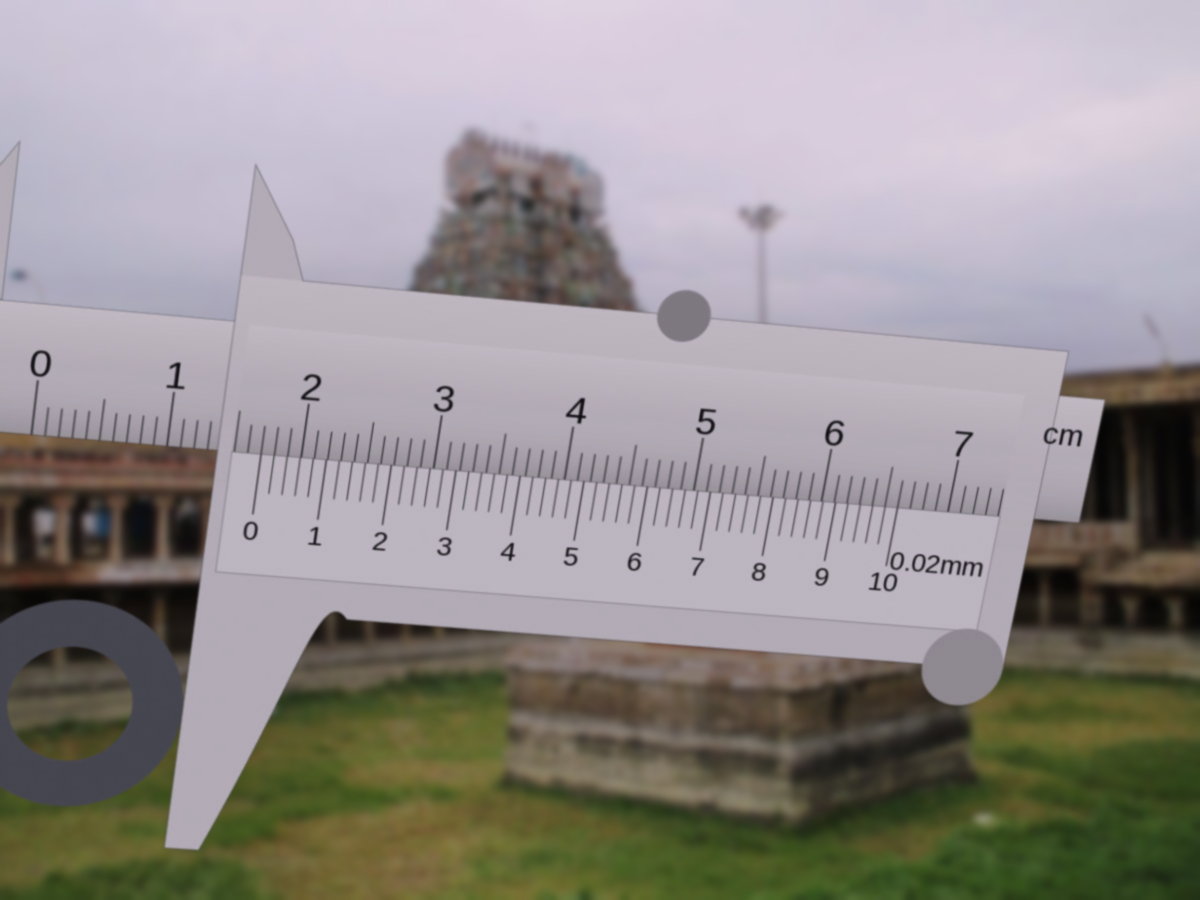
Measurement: 17.0 mm
